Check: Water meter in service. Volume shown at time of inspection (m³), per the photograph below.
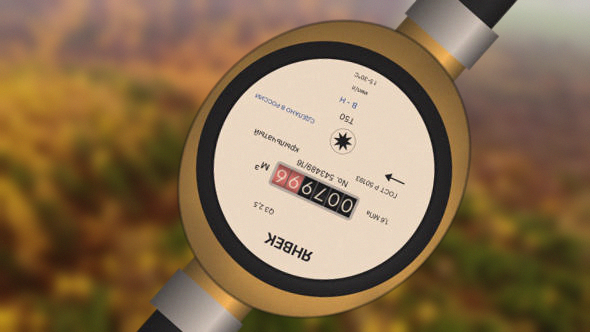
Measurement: 79.96 m³
